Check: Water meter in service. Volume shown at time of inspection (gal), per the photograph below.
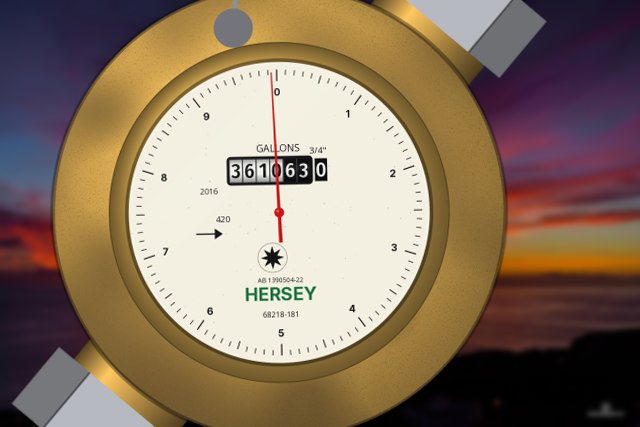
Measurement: 3610629.9 gal
